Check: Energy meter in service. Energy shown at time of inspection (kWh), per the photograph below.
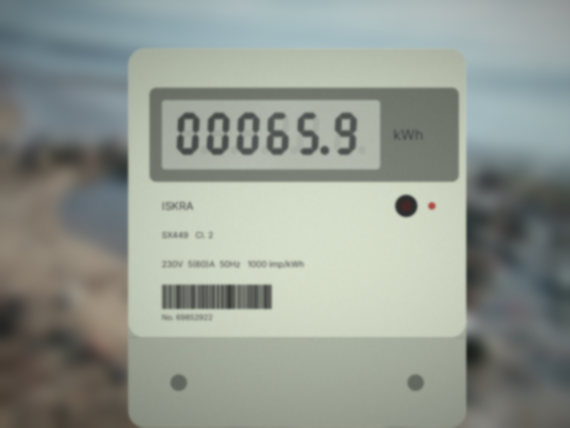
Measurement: 65.9 kWh
